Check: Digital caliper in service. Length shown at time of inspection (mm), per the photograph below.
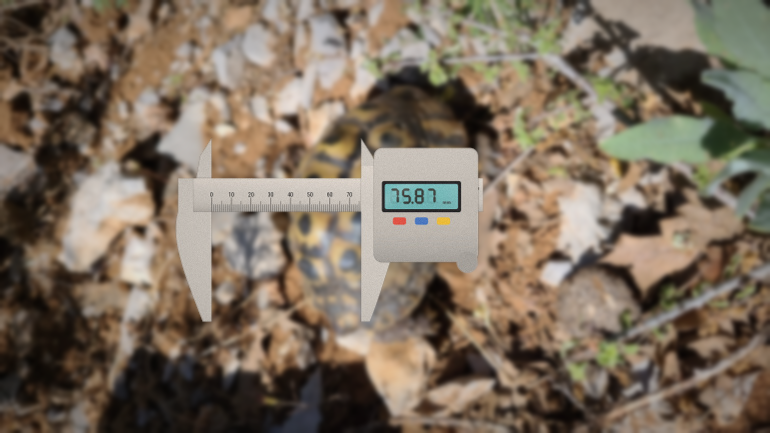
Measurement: 75.87 mm
